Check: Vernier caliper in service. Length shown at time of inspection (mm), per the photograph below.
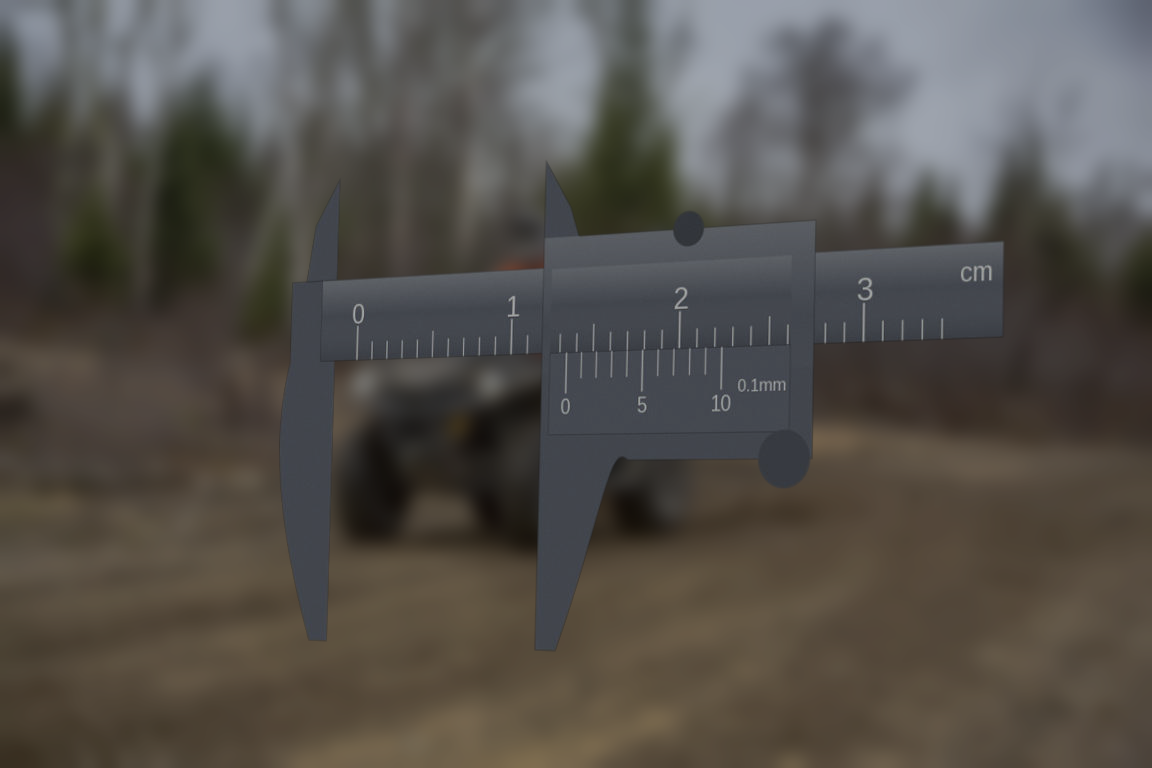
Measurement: 13.4 mm
